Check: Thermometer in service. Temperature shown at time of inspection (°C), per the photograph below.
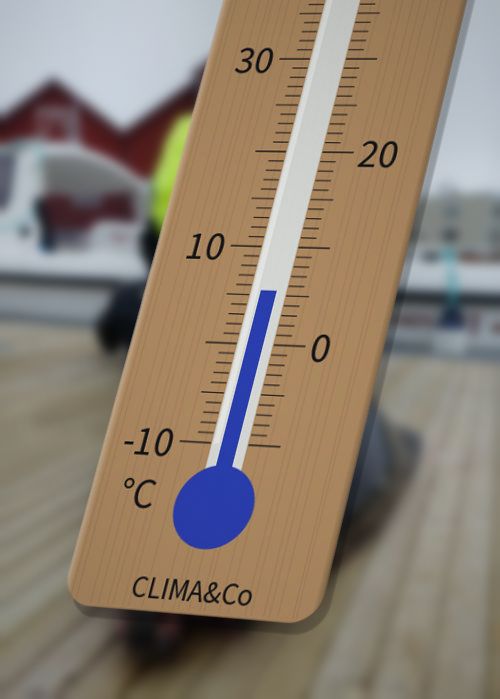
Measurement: 5.5 °C
